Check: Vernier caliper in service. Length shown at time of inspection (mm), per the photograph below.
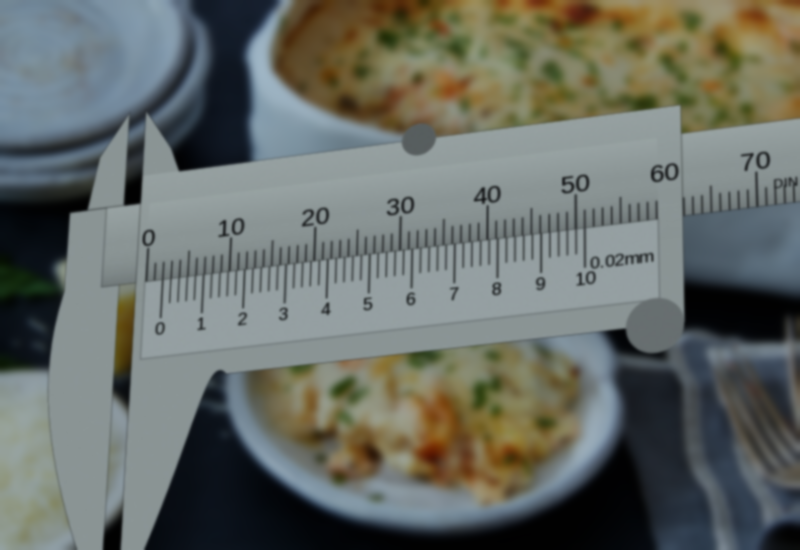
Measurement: 2.0 mm
